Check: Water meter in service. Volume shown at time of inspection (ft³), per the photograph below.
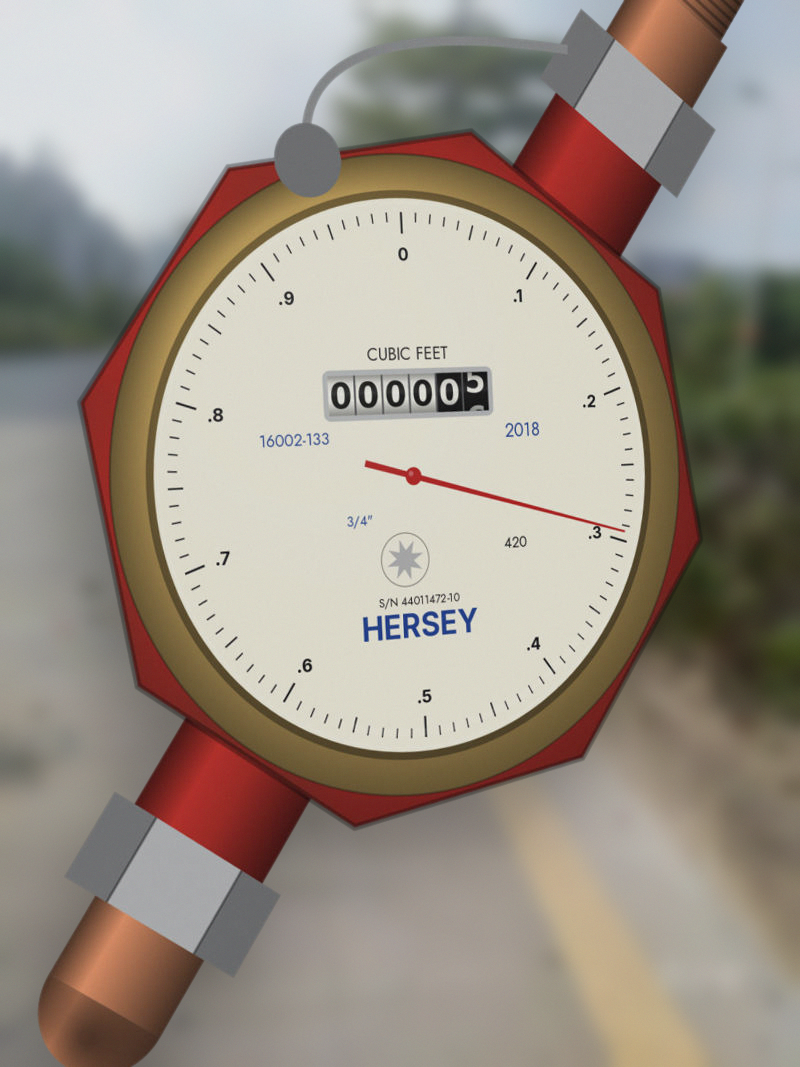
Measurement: 5.29 ft³
